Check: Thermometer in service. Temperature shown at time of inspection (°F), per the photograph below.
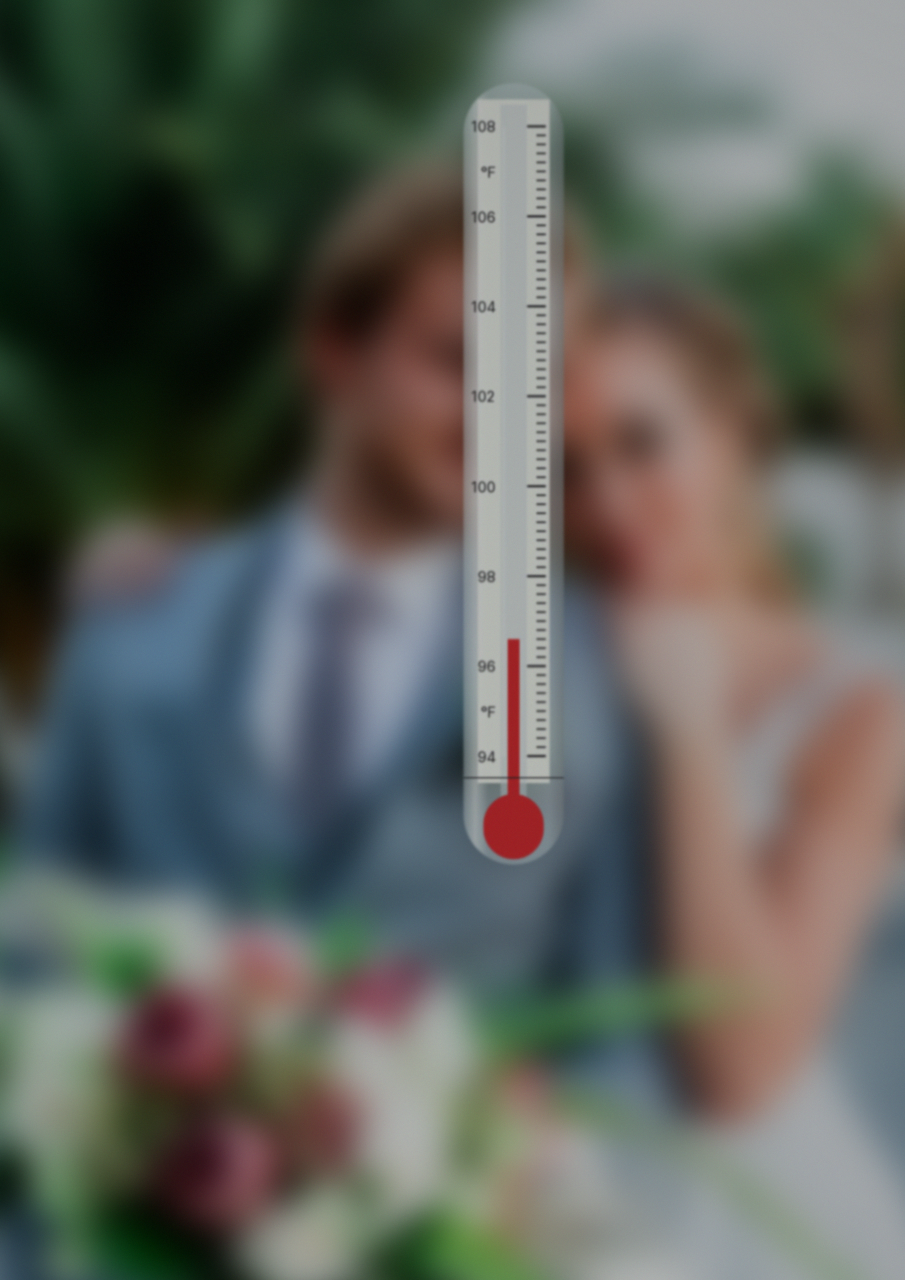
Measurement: 96.6 °F
